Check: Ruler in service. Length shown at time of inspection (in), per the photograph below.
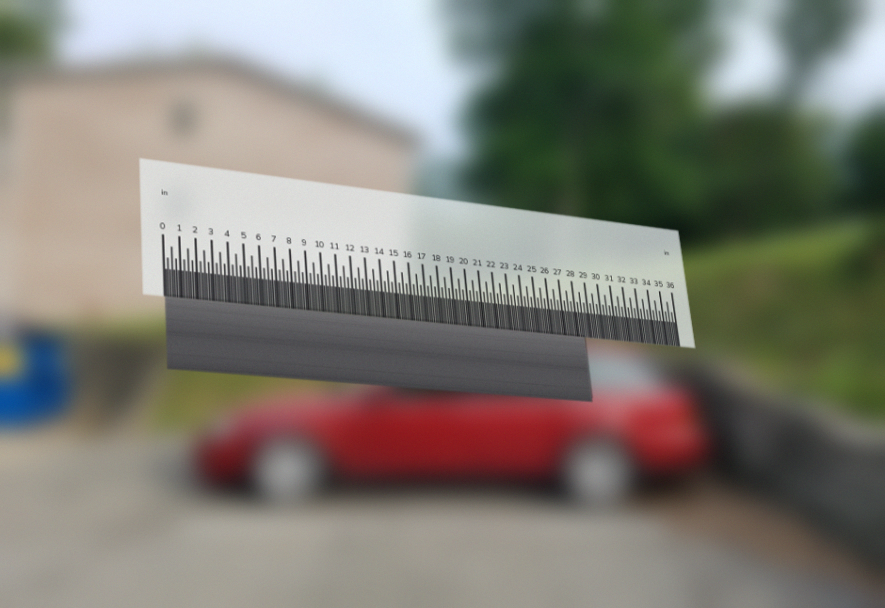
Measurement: 28.5 in
